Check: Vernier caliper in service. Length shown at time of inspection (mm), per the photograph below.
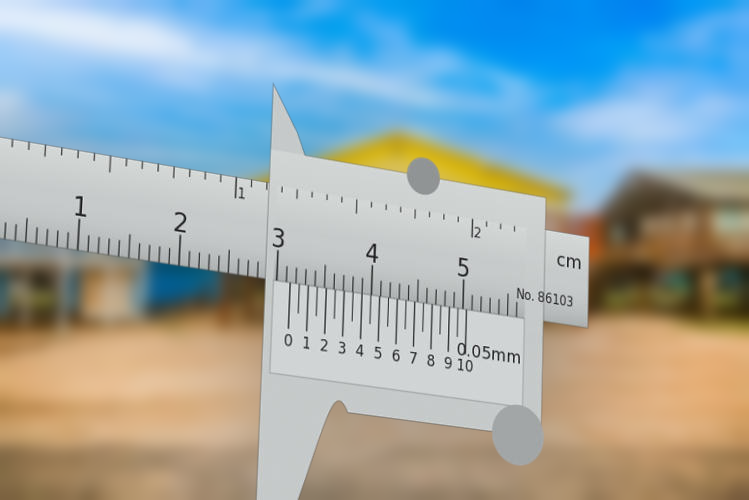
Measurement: 31.4 mm
